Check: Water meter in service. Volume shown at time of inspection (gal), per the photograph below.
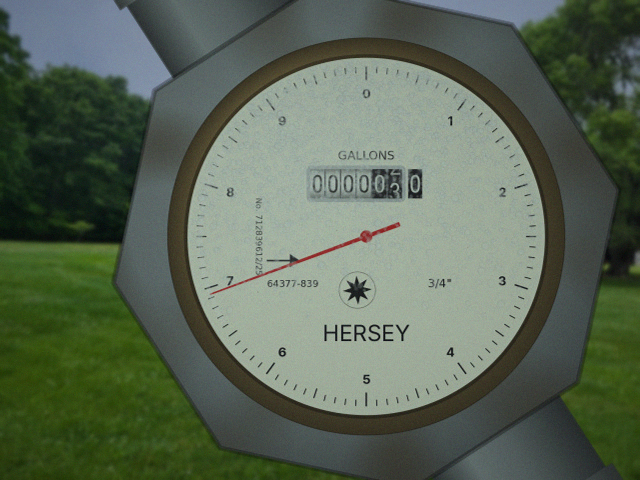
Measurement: 26.9 gal
